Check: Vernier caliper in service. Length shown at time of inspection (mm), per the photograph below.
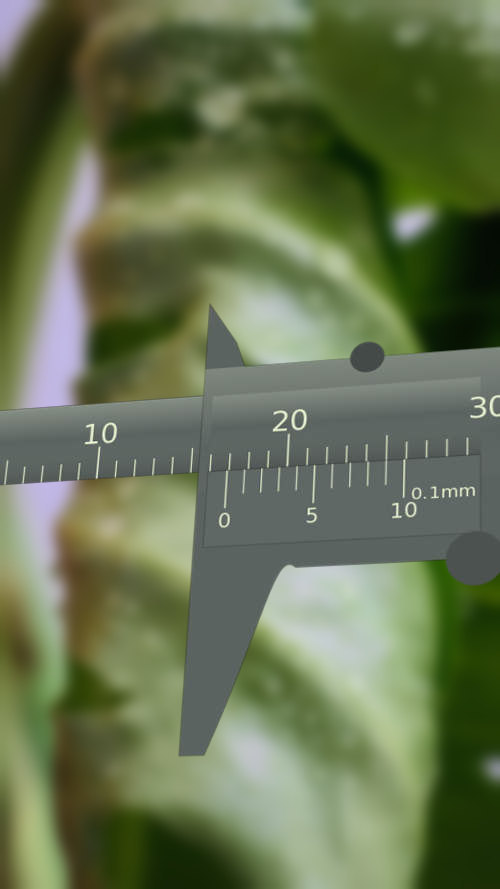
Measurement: 16.9 mm
